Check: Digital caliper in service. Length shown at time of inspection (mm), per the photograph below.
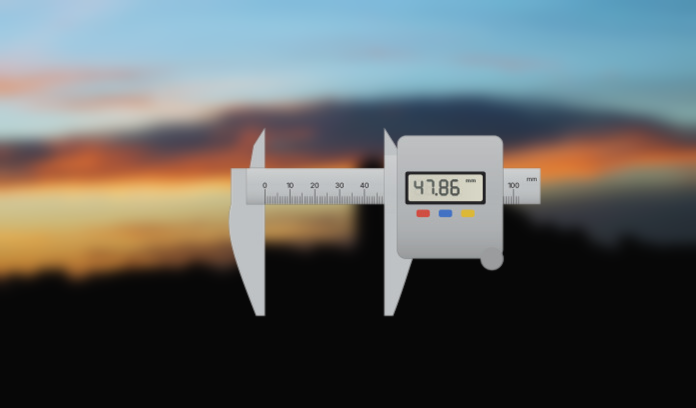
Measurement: 47.86 mm
